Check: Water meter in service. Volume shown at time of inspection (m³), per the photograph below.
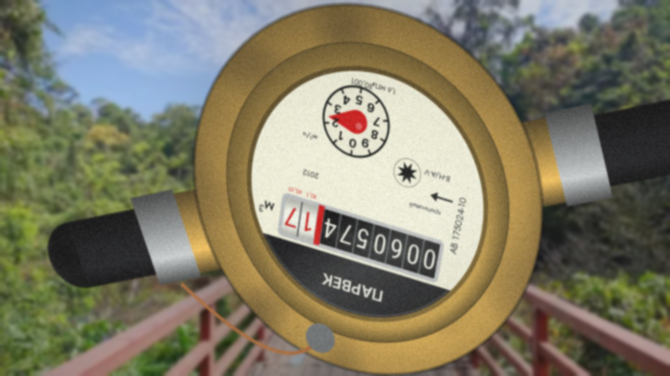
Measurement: 60574.172 m³
